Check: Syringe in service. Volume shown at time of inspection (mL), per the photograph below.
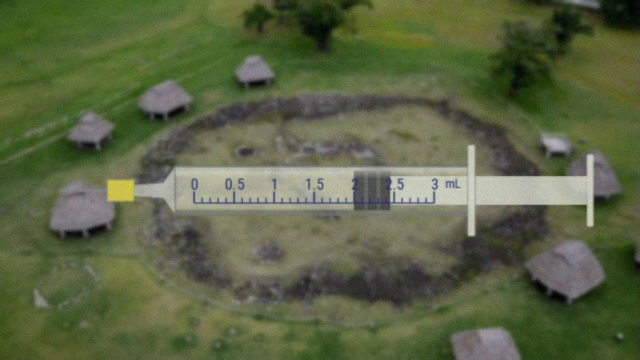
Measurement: 2 mL
